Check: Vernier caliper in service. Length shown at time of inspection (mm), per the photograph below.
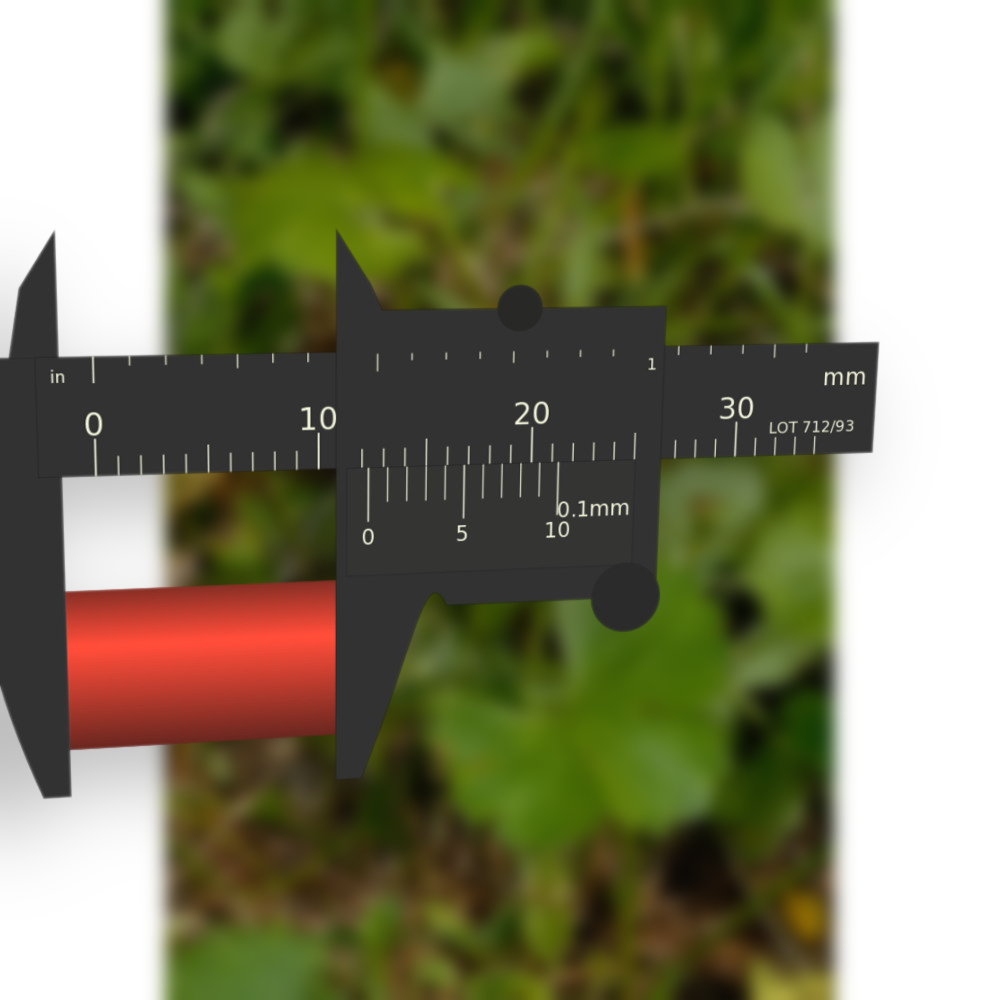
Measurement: 12.3 mm
